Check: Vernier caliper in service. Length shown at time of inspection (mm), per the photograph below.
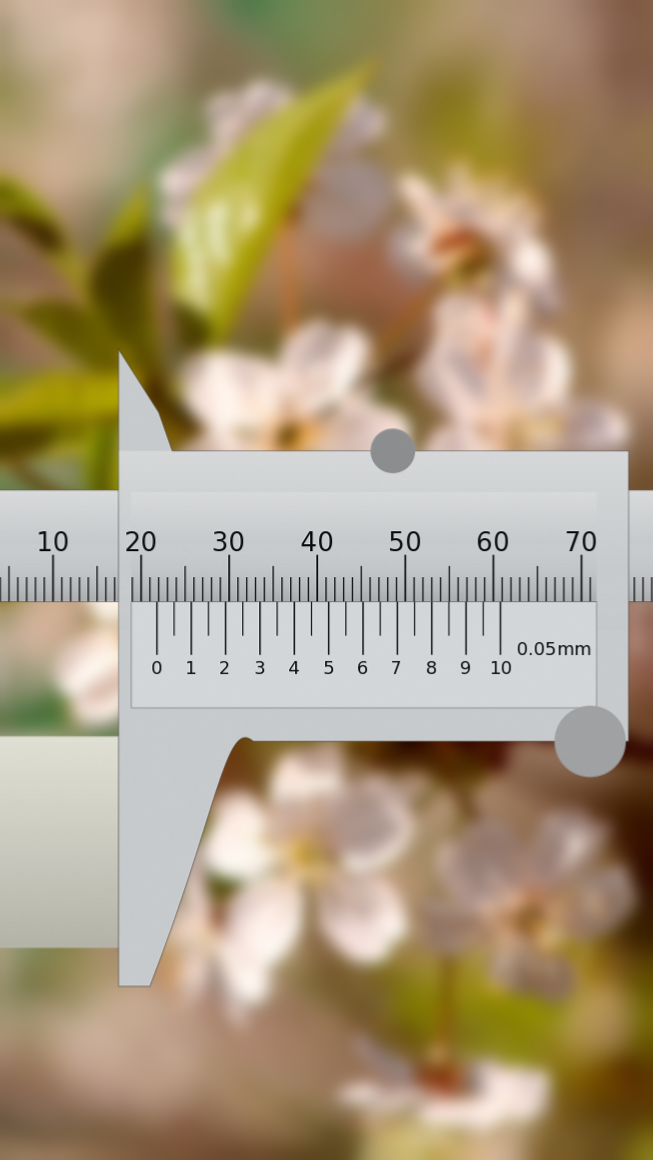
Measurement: 21.8 mm
